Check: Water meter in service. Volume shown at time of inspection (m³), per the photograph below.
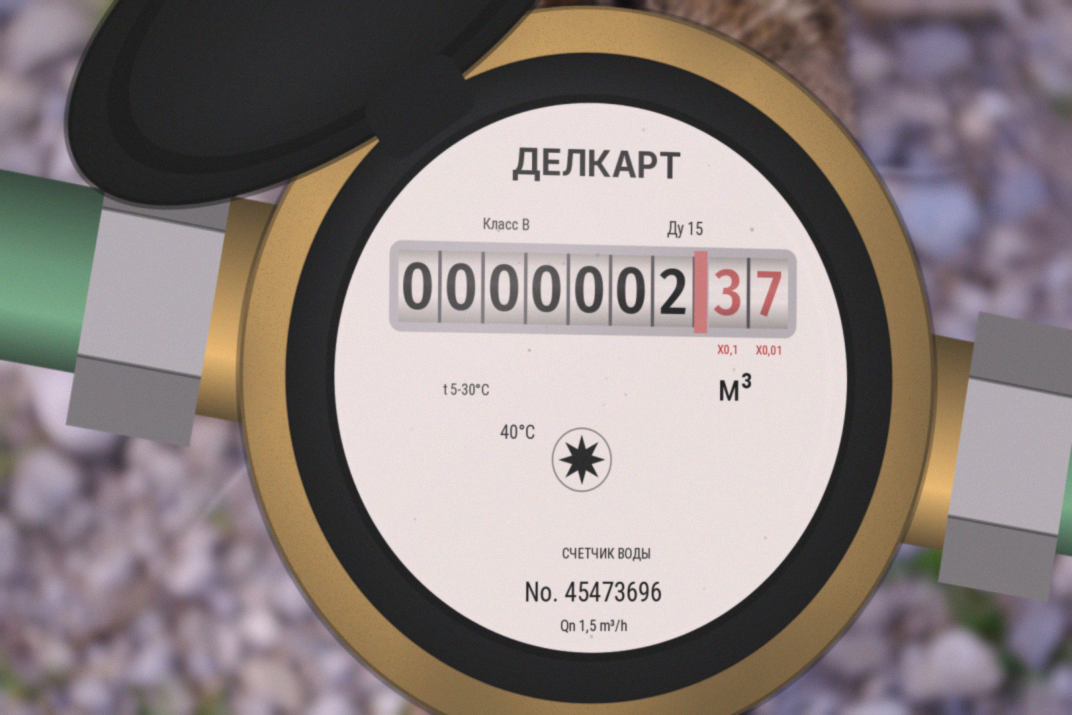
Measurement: 2.37 m³
